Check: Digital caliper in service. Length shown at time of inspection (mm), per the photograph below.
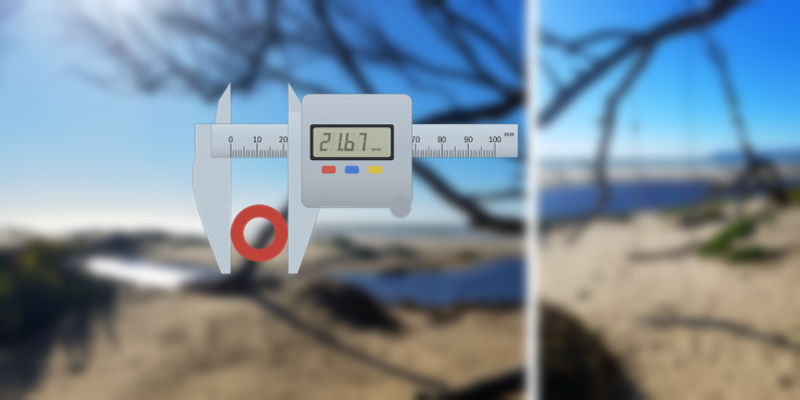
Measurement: 21.67 mm
